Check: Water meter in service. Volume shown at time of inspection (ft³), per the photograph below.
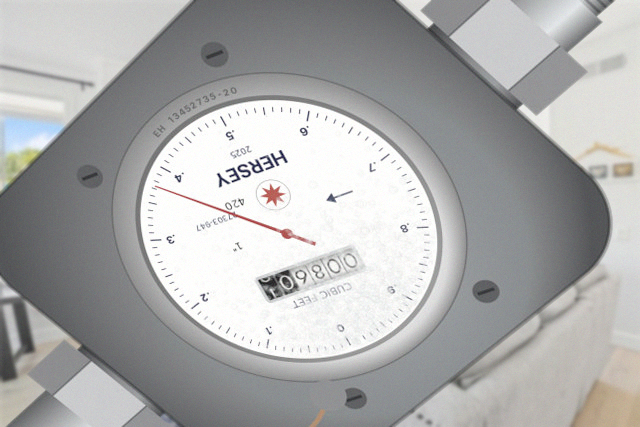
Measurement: 8601.37 ft³
